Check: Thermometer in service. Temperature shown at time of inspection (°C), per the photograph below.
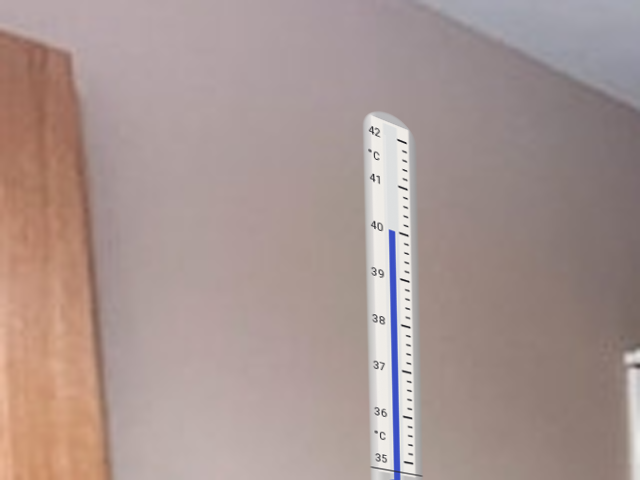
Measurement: 40 °C
